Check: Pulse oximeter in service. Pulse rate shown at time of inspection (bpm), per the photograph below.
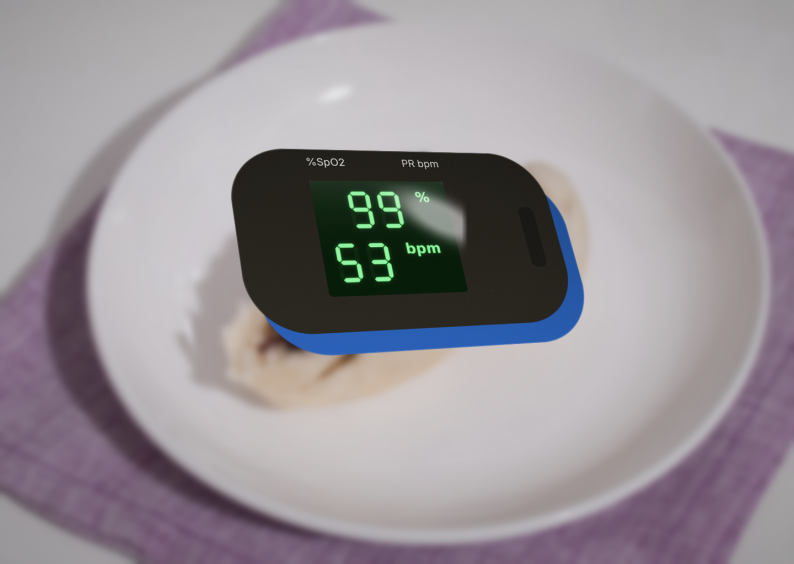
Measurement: 53 bpm
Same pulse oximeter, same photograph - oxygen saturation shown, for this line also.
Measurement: 99 %
